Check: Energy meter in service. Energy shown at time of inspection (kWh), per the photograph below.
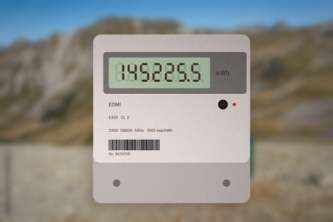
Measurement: 145225.5 kWh
